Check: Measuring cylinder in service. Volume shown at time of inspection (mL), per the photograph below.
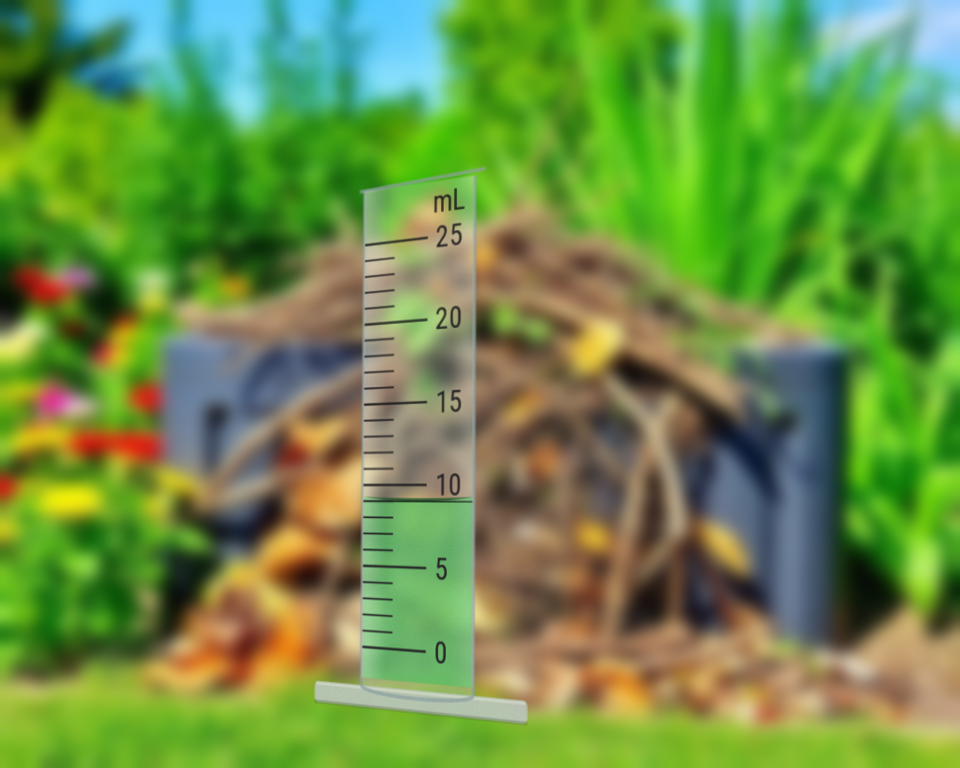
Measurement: 9 mL
